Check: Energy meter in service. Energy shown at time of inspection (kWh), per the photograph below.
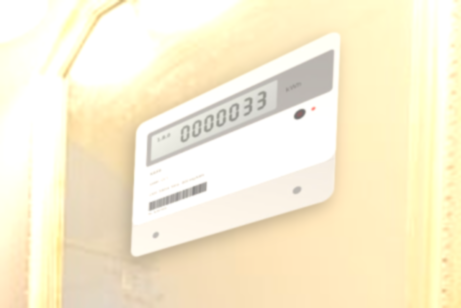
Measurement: 33 kWh
